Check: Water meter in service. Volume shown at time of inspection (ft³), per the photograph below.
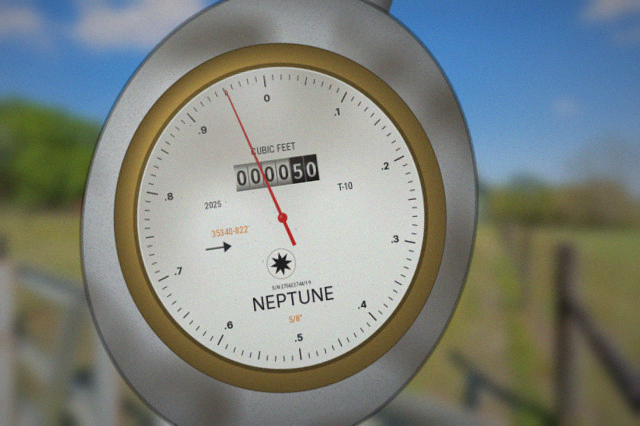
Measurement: 49.95 ft³
